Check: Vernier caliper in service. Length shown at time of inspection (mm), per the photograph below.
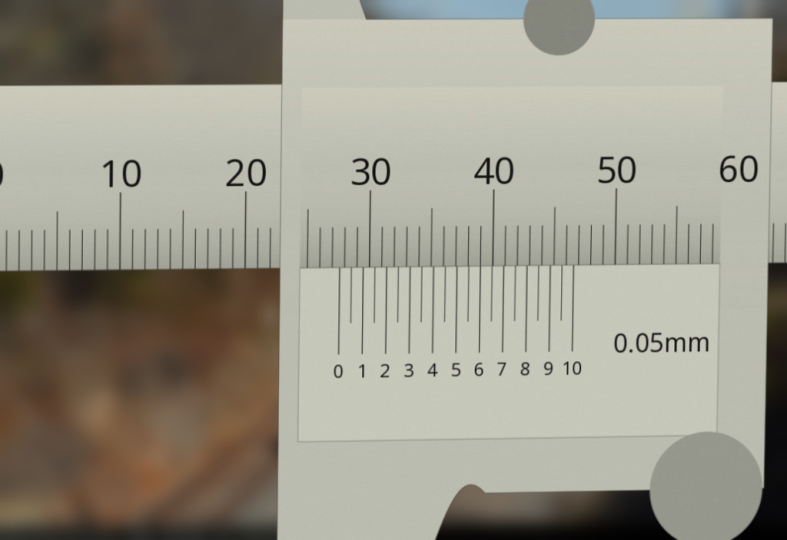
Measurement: 27.6 mm
